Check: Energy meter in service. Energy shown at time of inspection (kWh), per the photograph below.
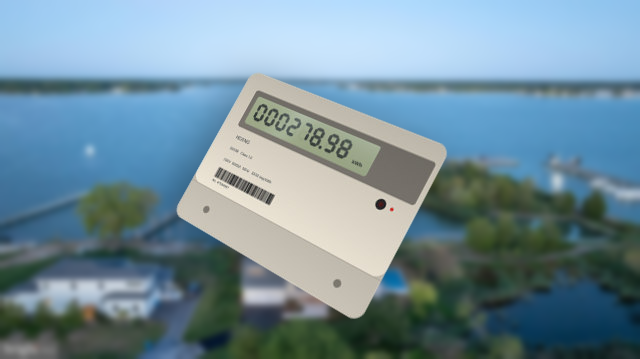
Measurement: 278.98 kWh
